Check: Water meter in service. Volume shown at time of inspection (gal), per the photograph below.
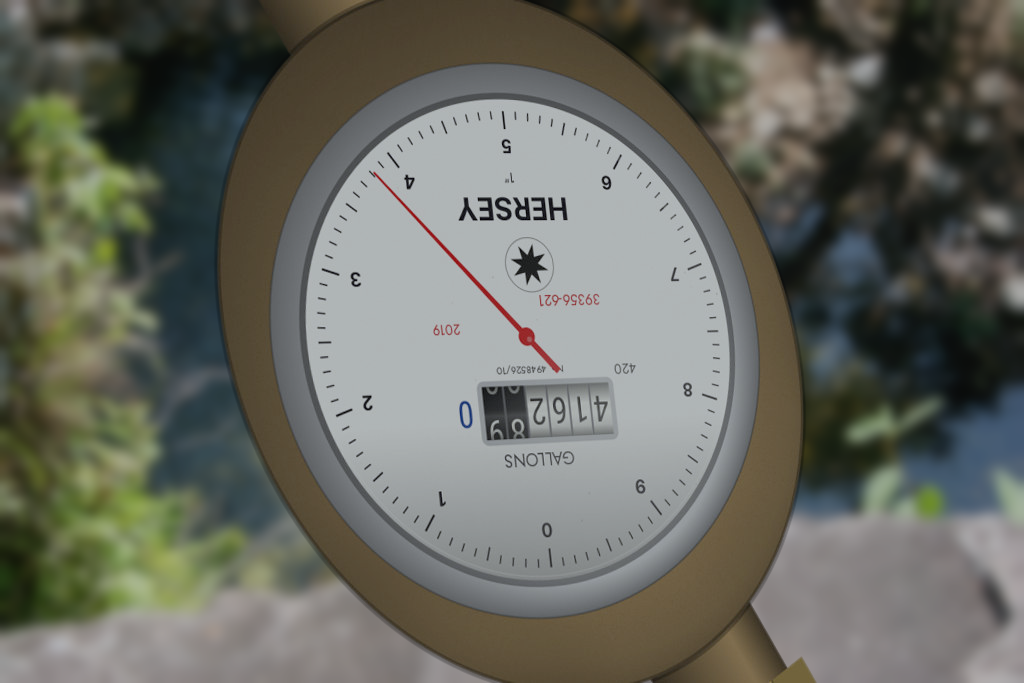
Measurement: 4162893.8 gal
